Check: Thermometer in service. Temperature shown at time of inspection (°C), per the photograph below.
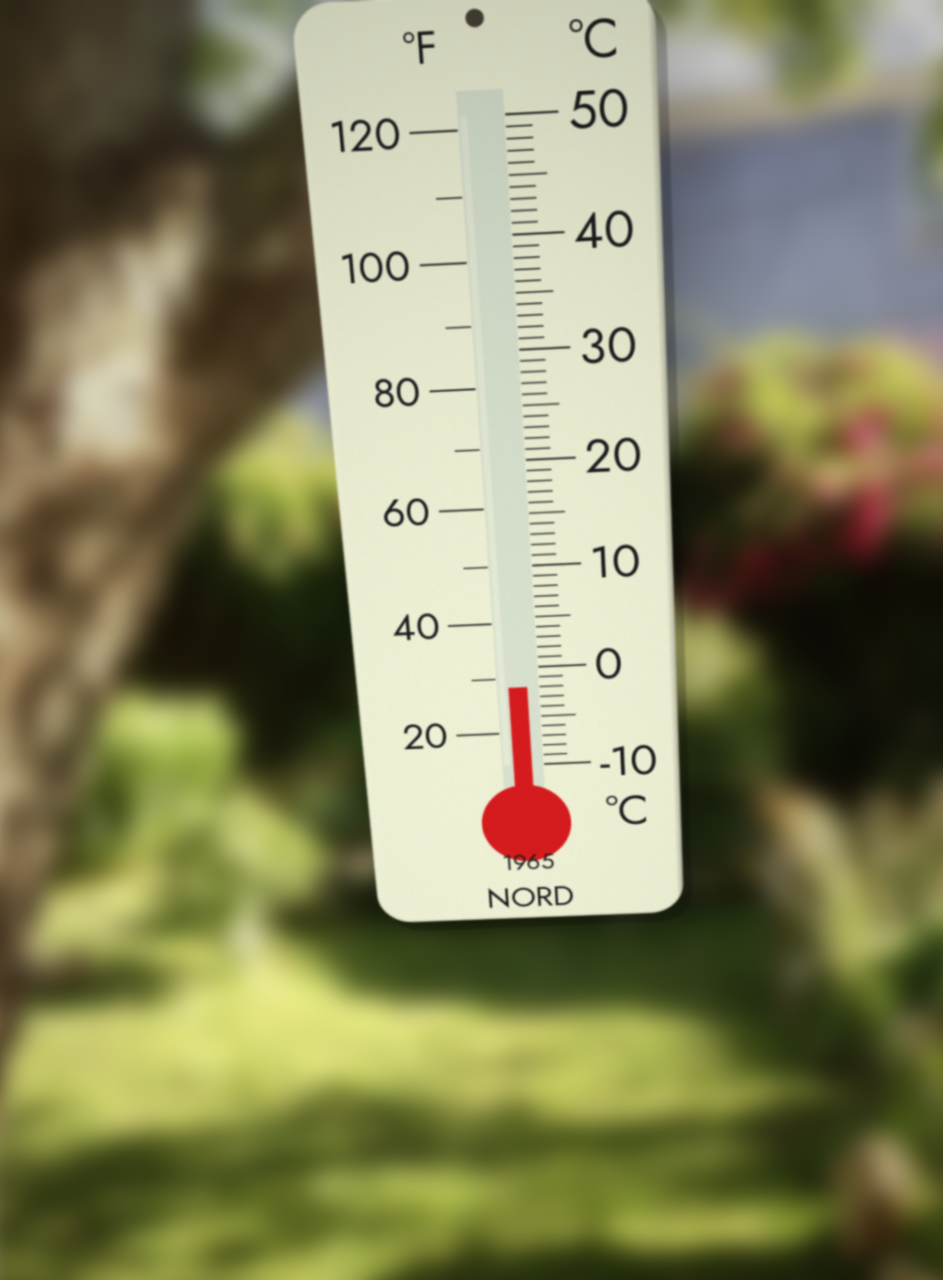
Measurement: -2 °C
